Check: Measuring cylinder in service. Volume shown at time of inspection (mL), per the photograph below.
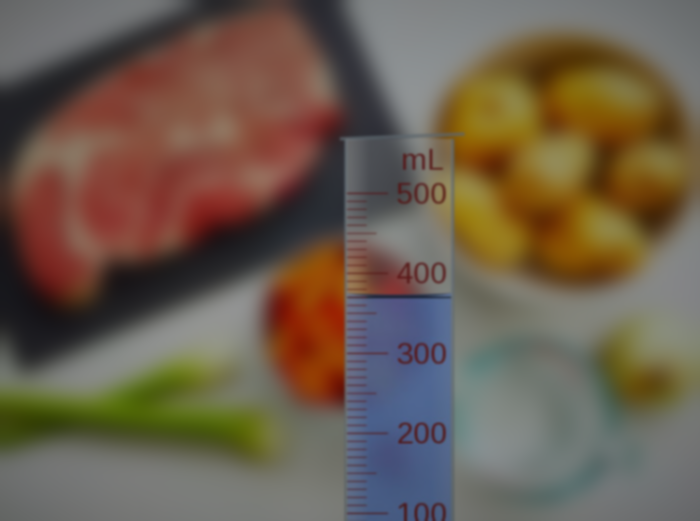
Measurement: 370 mL
